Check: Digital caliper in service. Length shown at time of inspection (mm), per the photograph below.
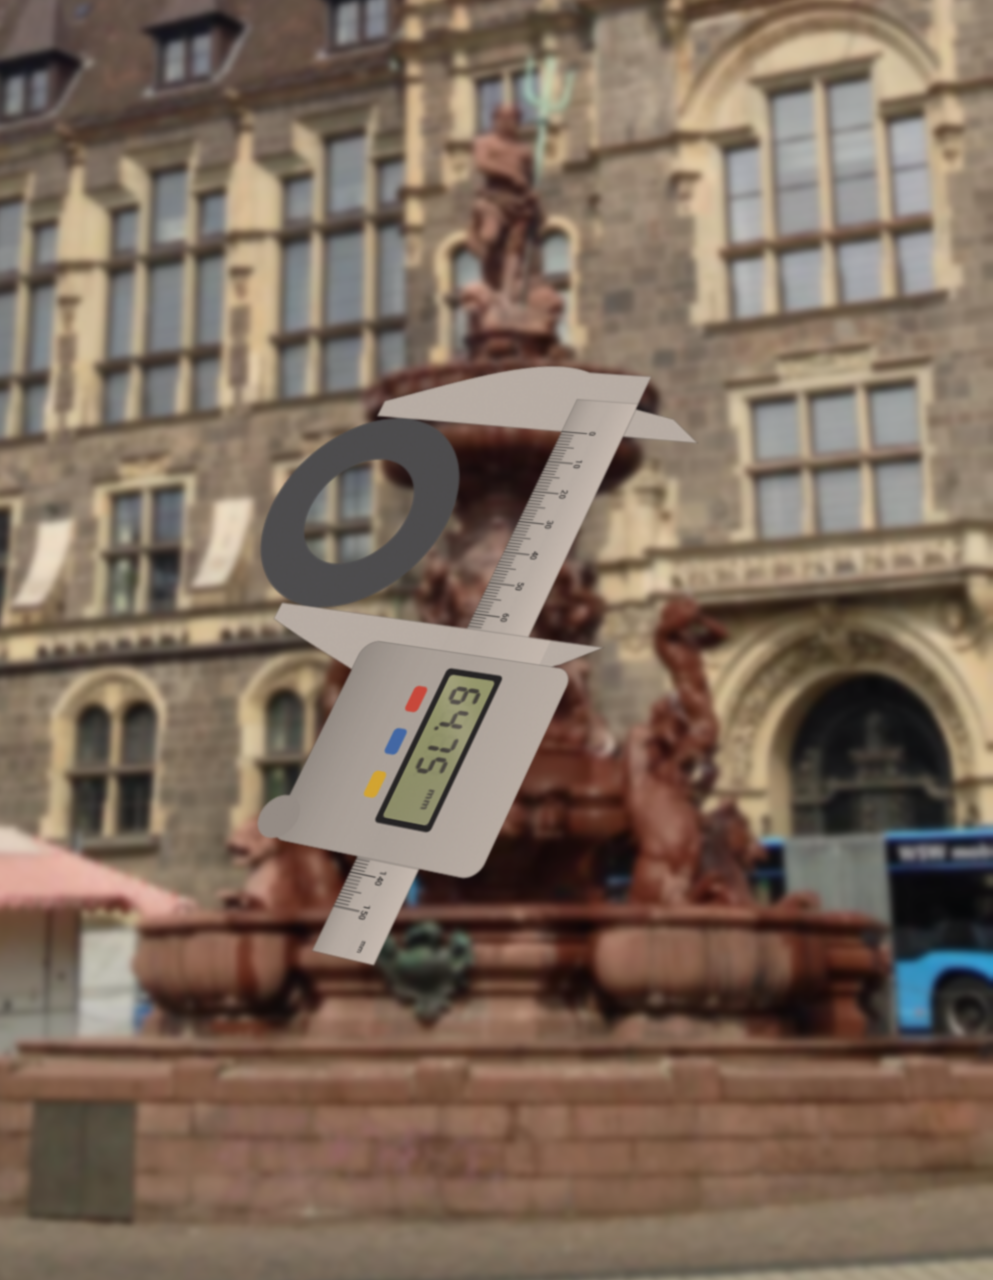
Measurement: 64.75 mm
